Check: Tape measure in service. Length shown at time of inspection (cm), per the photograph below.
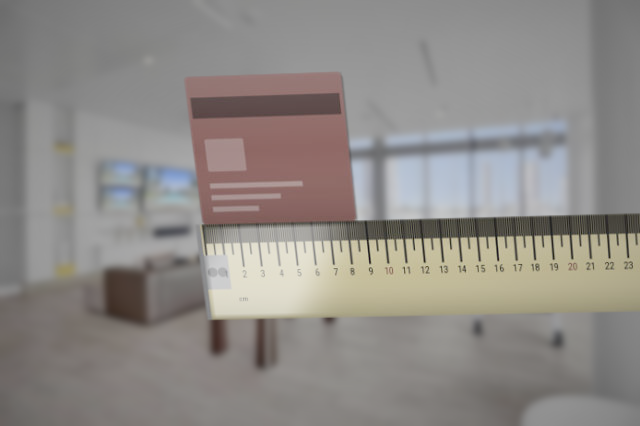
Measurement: 8.5 cm
